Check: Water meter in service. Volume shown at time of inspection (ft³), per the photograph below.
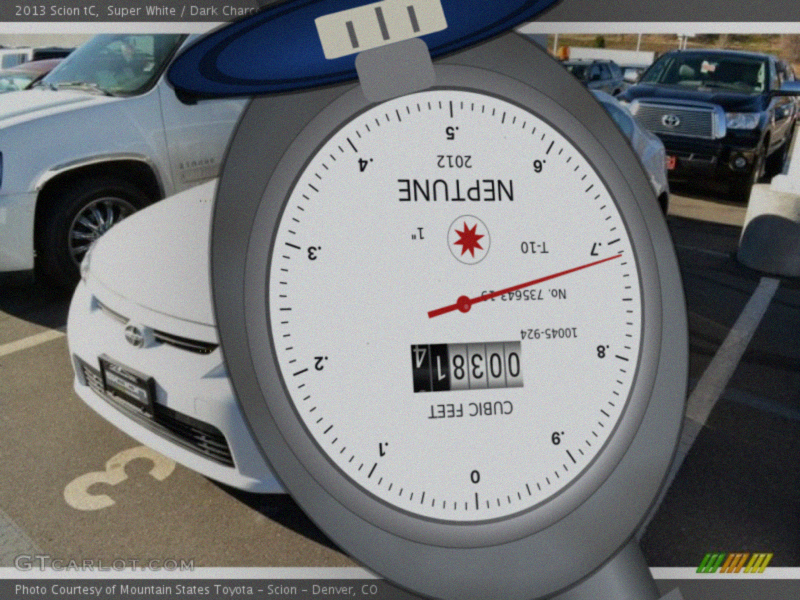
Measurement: 3813.71 ft³
